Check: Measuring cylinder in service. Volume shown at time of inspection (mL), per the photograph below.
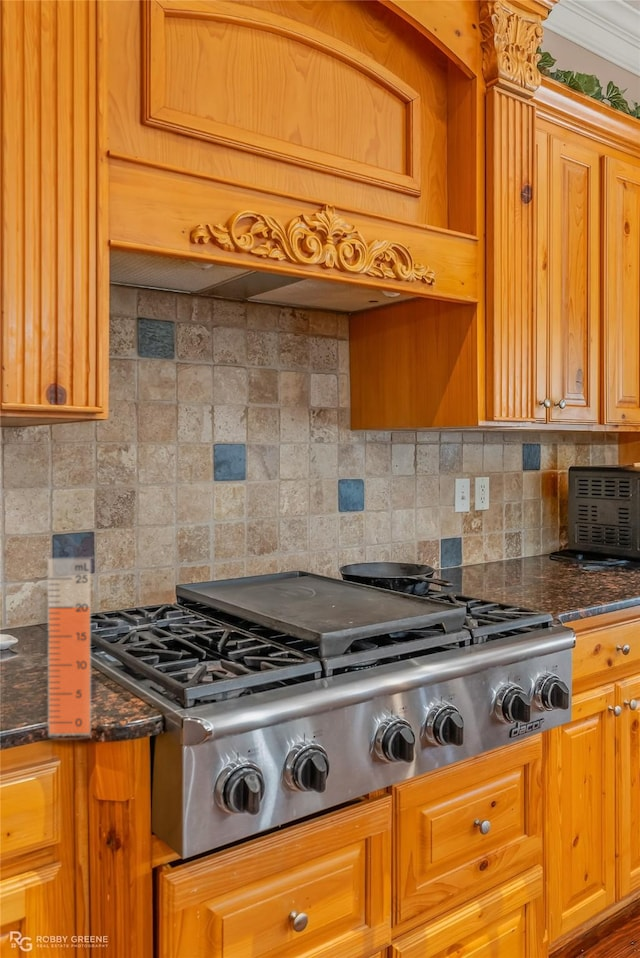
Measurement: 20 mL
